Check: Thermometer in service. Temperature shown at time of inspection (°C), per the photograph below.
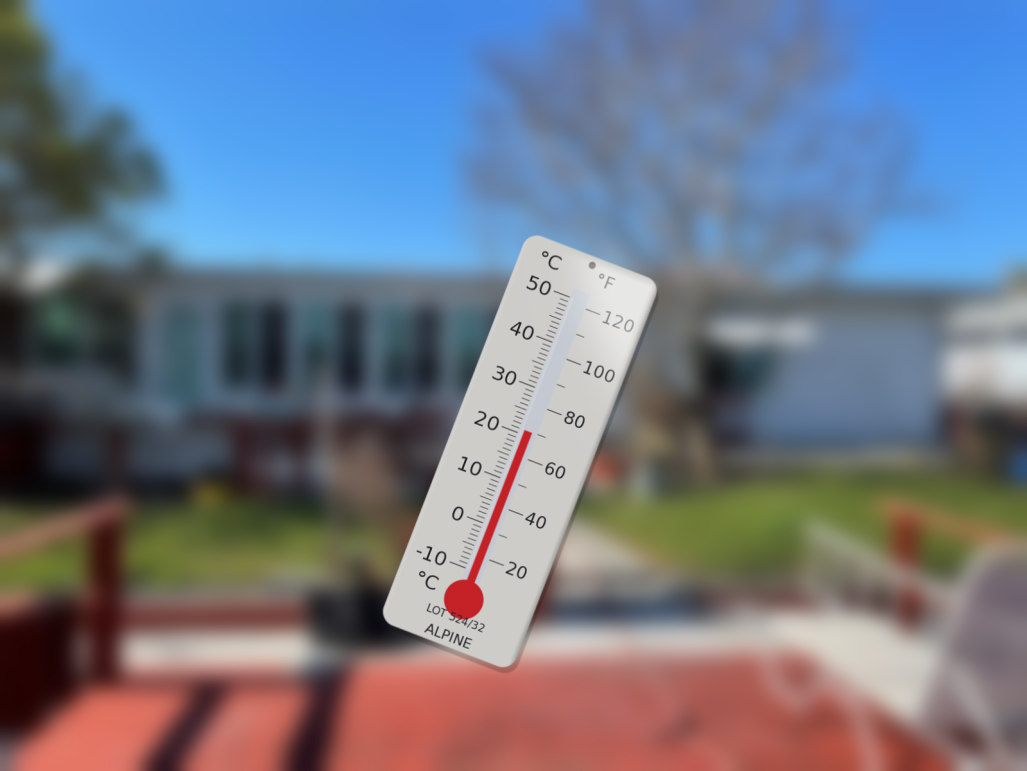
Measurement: 21 °C
